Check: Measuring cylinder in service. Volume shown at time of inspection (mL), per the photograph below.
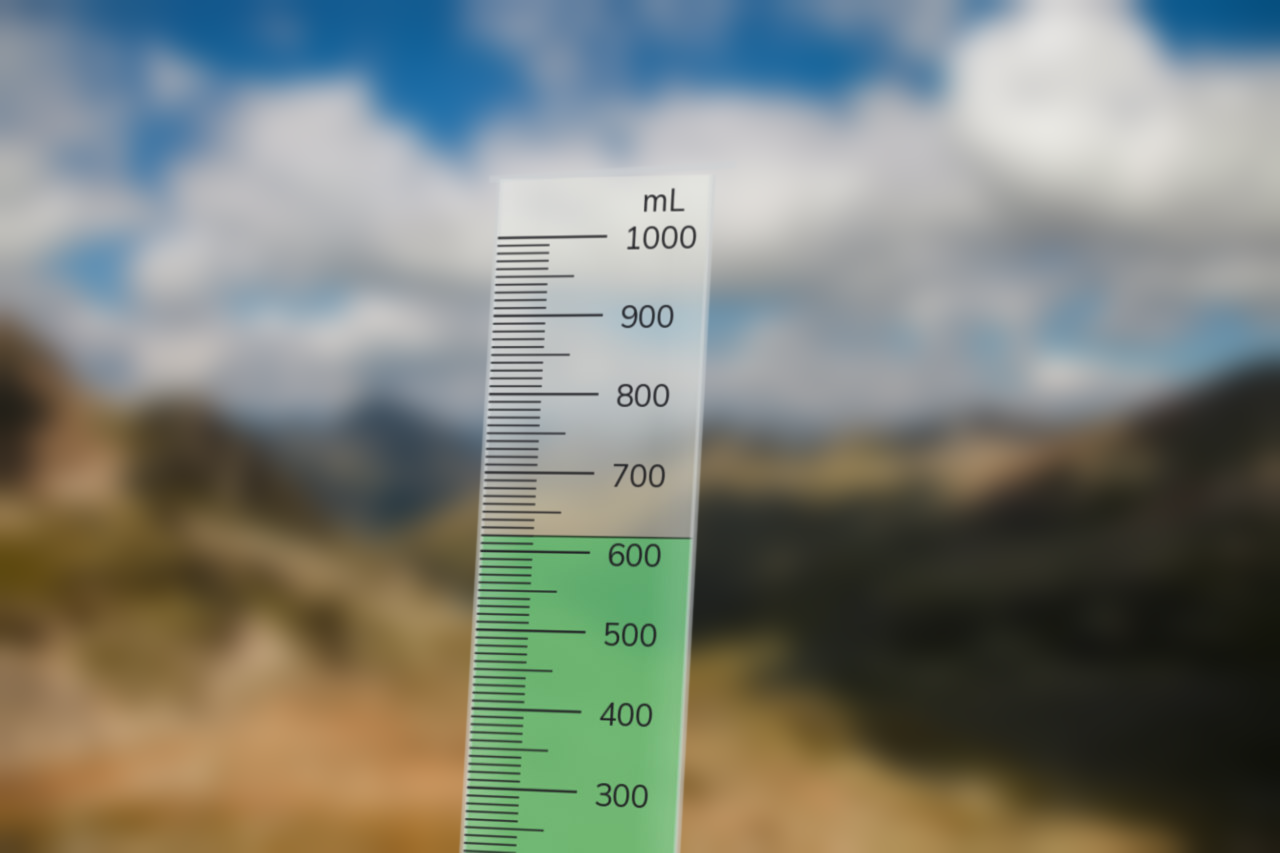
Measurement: 620 mL
